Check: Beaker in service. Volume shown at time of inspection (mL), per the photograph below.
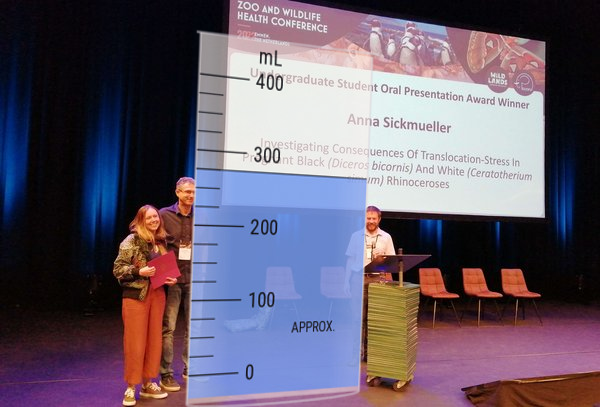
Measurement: 275 mL
